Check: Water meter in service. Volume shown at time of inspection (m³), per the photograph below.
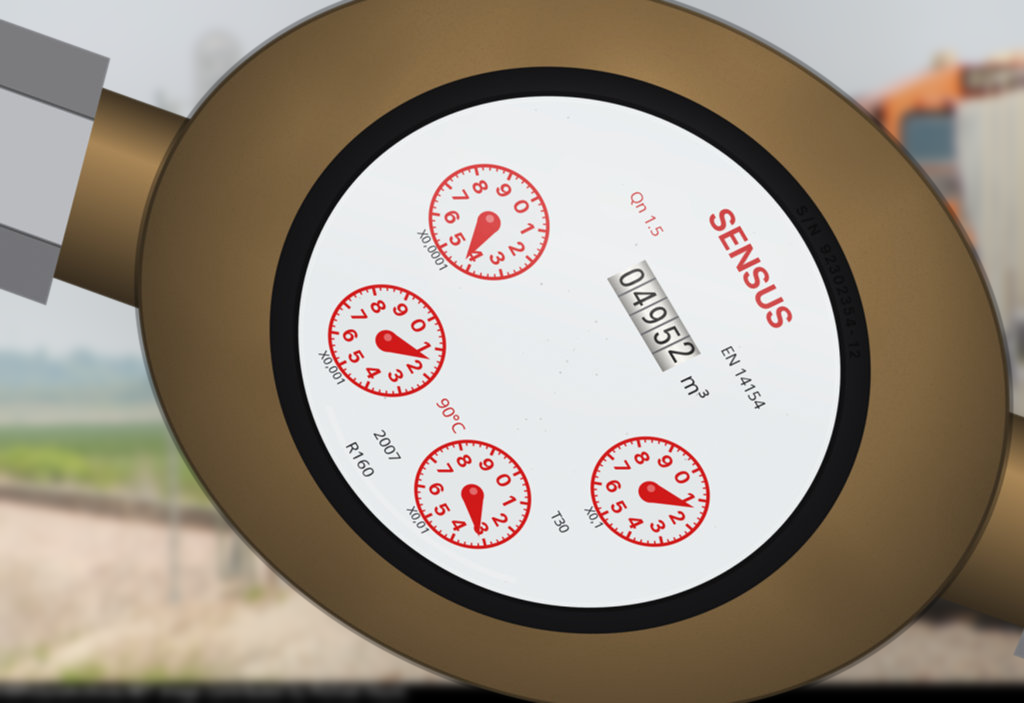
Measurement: 4952.1314 m³
